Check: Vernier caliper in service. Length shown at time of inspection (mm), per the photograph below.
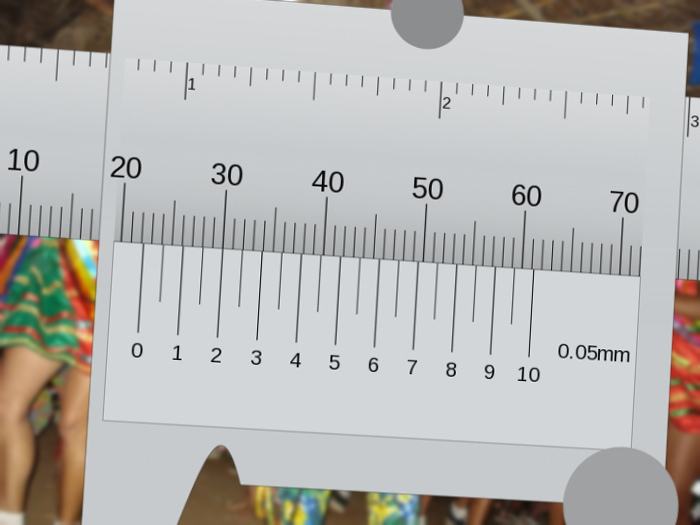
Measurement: 22.2 mm
